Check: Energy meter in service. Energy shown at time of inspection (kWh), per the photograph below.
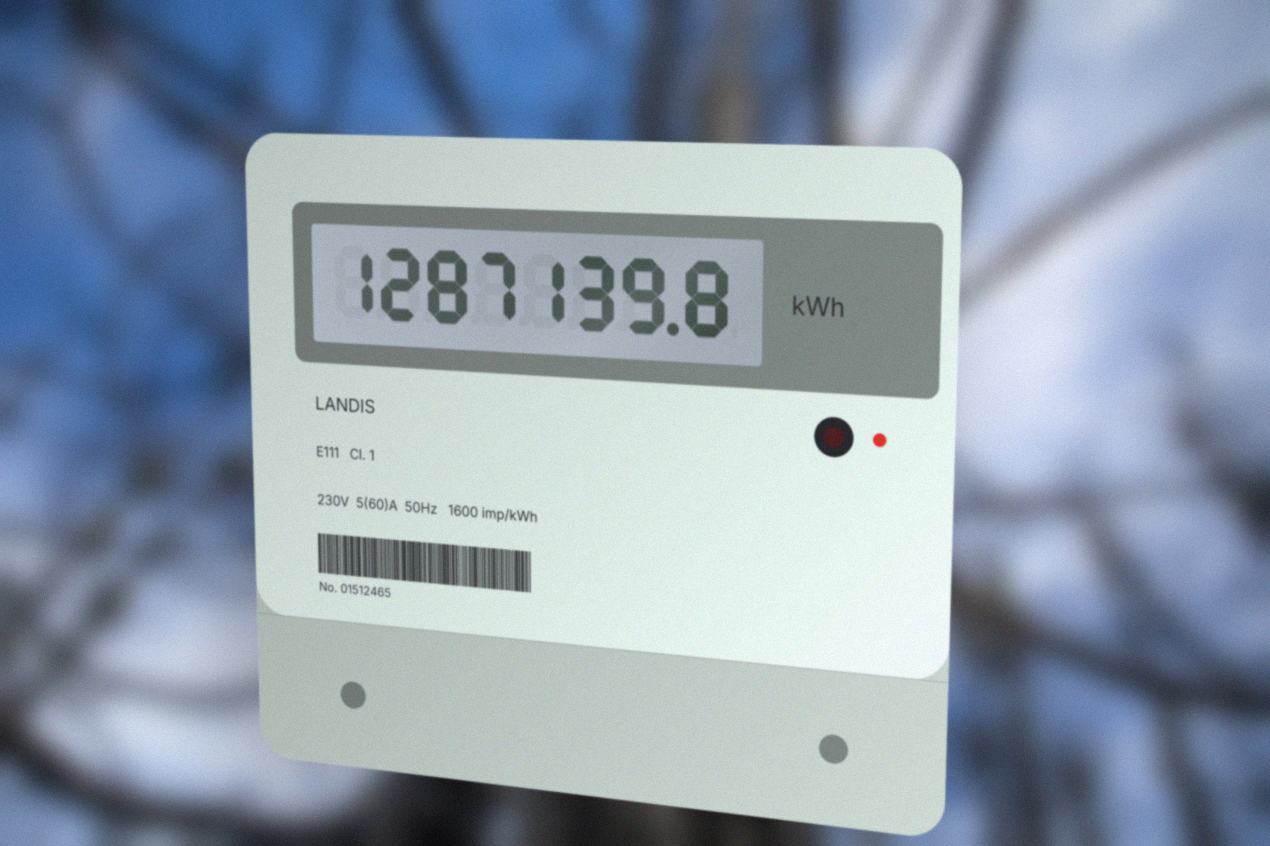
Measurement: 1287139.8 kWh
